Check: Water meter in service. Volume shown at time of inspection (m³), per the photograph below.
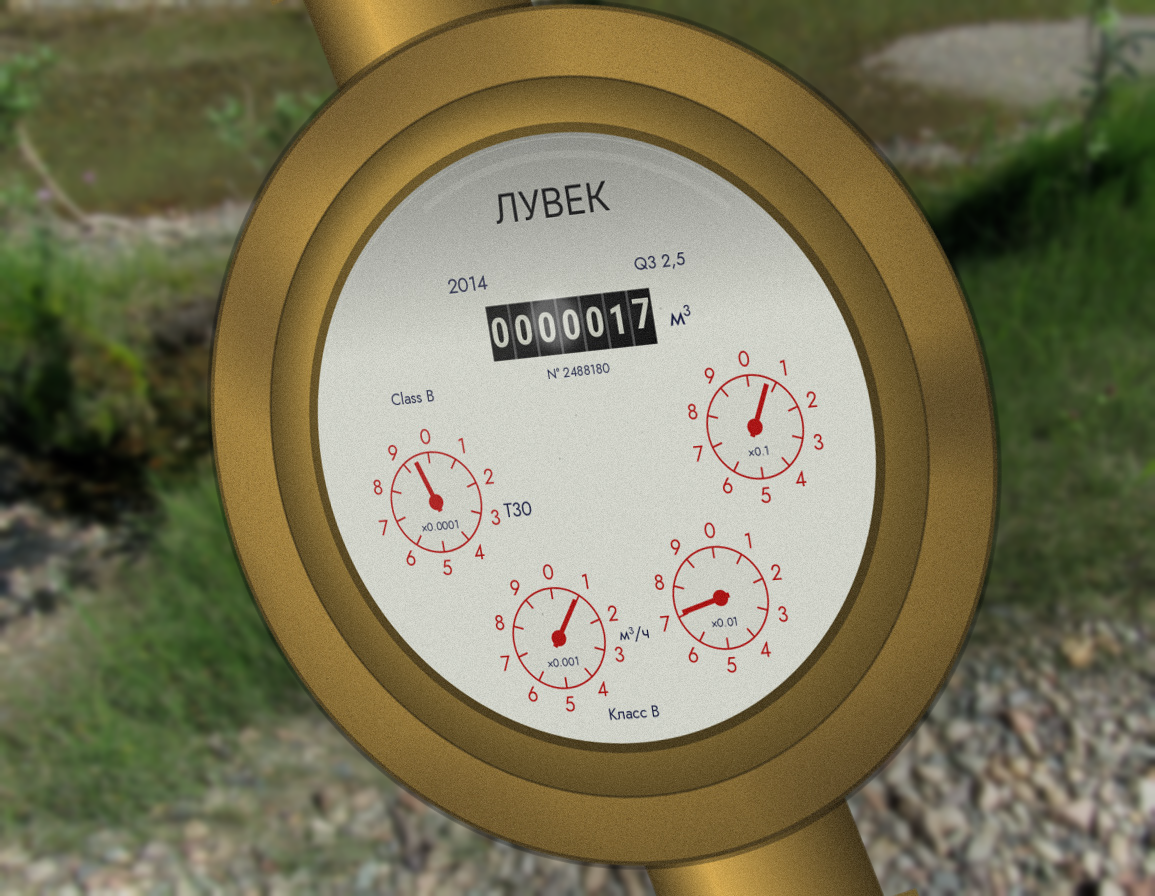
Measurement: 17.0709 m³
